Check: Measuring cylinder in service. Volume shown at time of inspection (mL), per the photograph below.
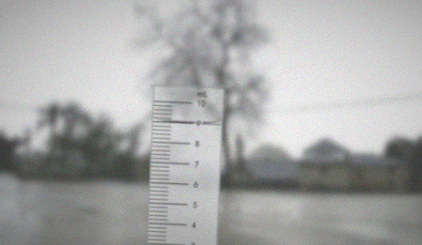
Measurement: 9 mL
